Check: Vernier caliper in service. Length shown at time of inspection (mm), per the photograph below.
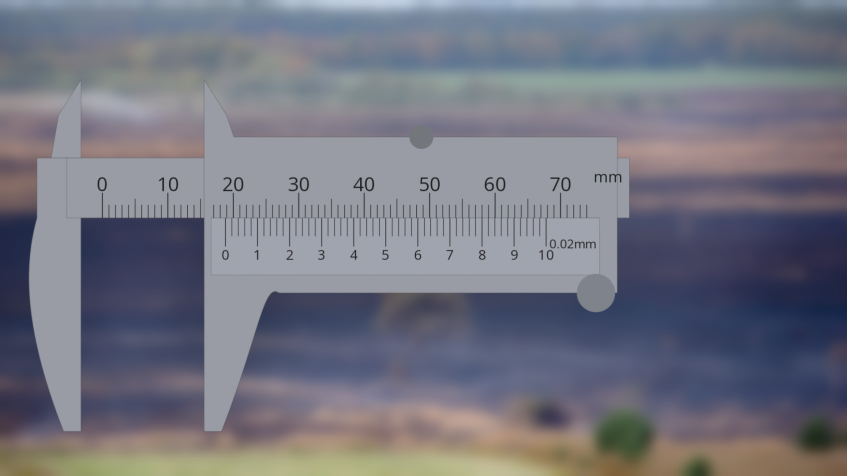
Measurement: 18.8 mm
